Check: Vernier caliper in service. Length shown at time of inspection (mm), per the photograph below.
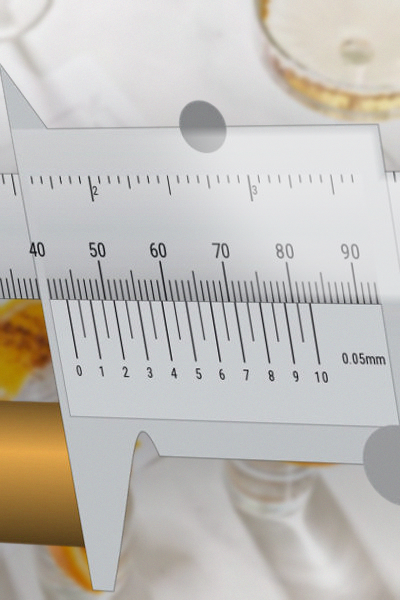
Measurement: 43.6 mm
